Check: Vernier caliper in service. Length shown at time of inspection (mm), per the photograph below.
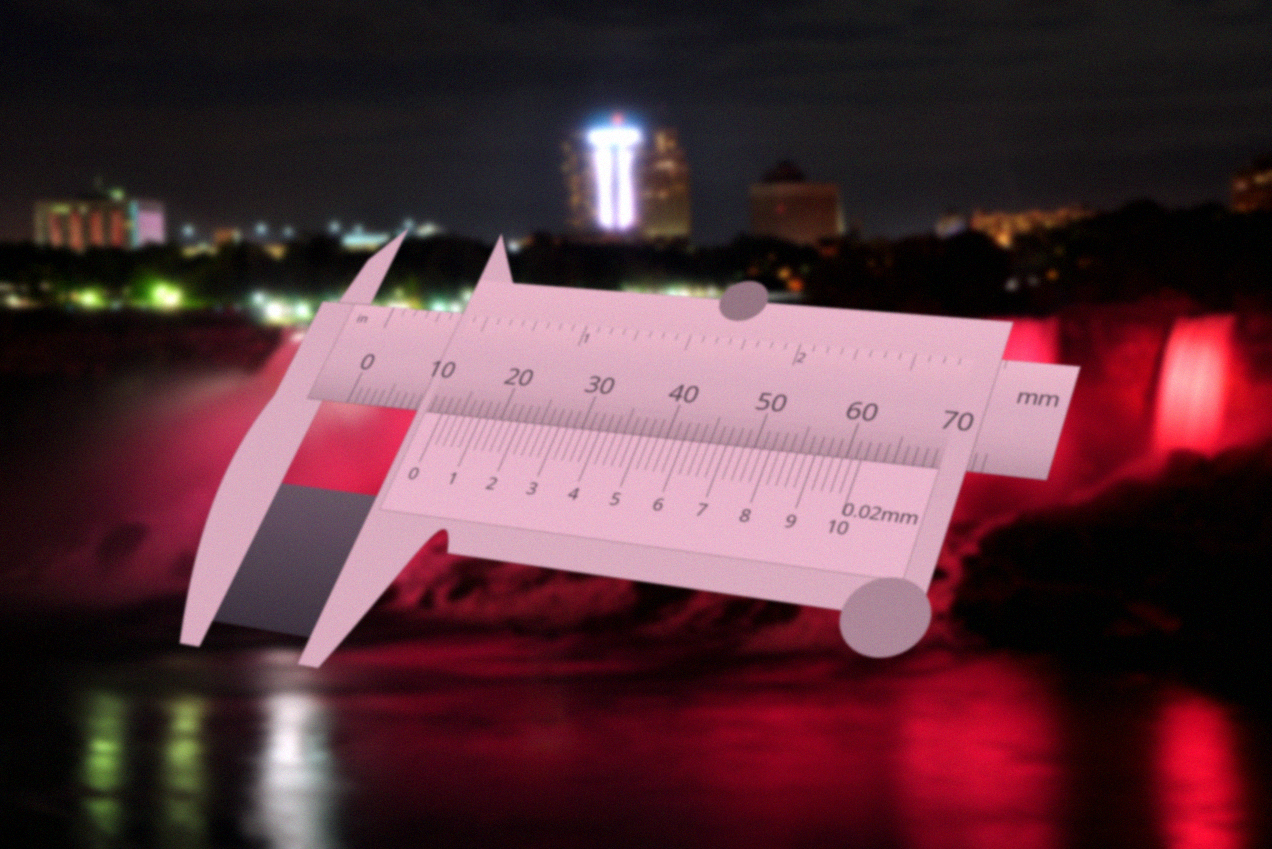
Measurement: 12.6 mm
